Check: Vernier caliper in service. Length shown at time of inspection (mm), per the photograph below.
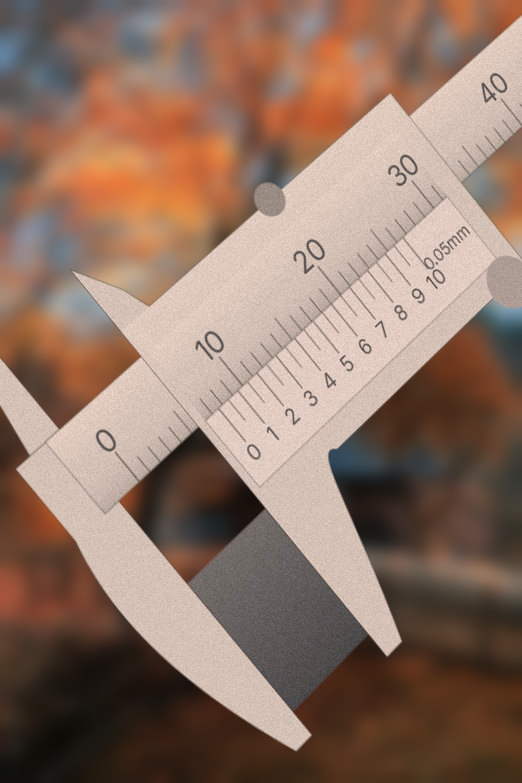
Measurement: 7.6 mm
